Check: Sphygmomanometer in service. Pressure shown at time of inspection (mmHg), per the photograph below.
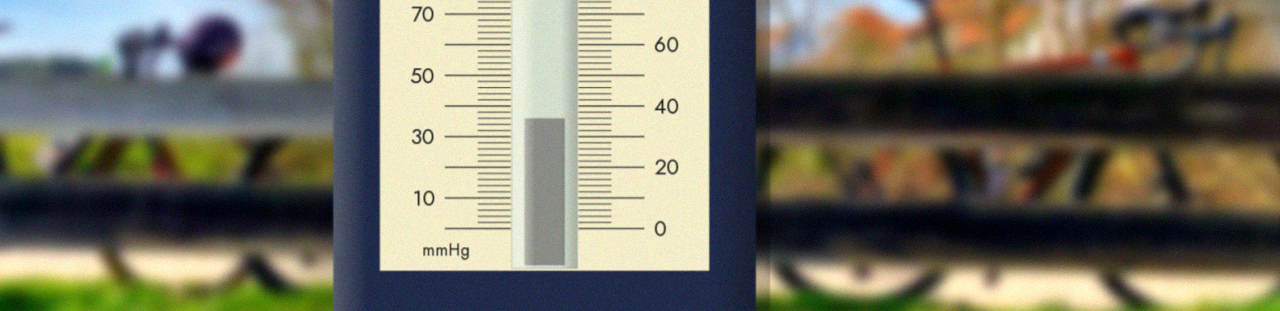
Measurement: 36 mmHg
